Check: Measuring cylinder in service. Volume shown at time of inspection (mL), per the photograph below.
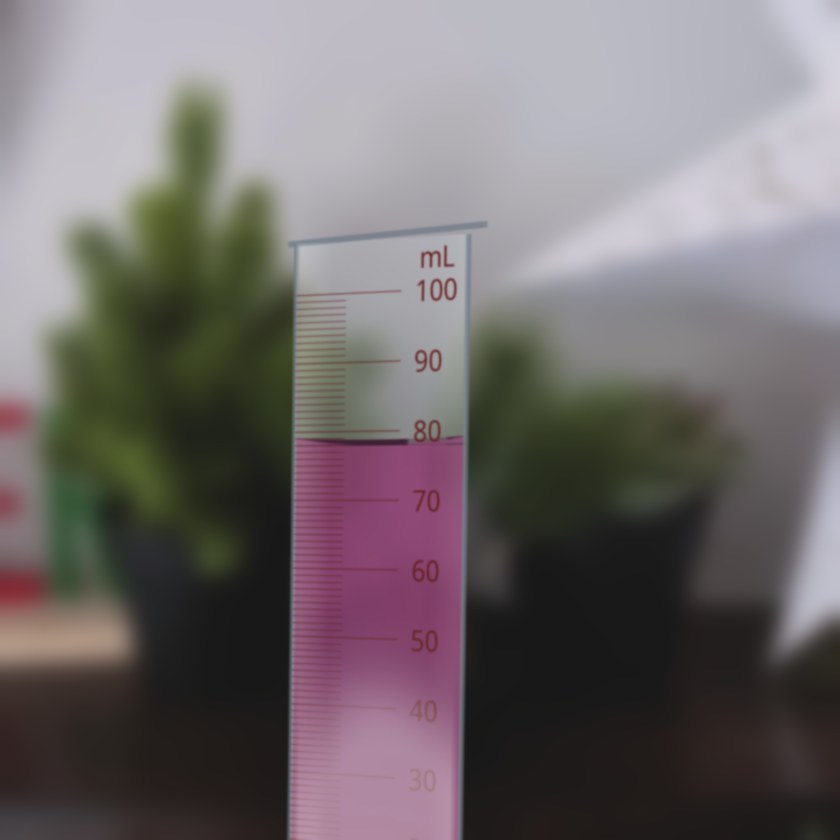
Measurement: 78 mL
